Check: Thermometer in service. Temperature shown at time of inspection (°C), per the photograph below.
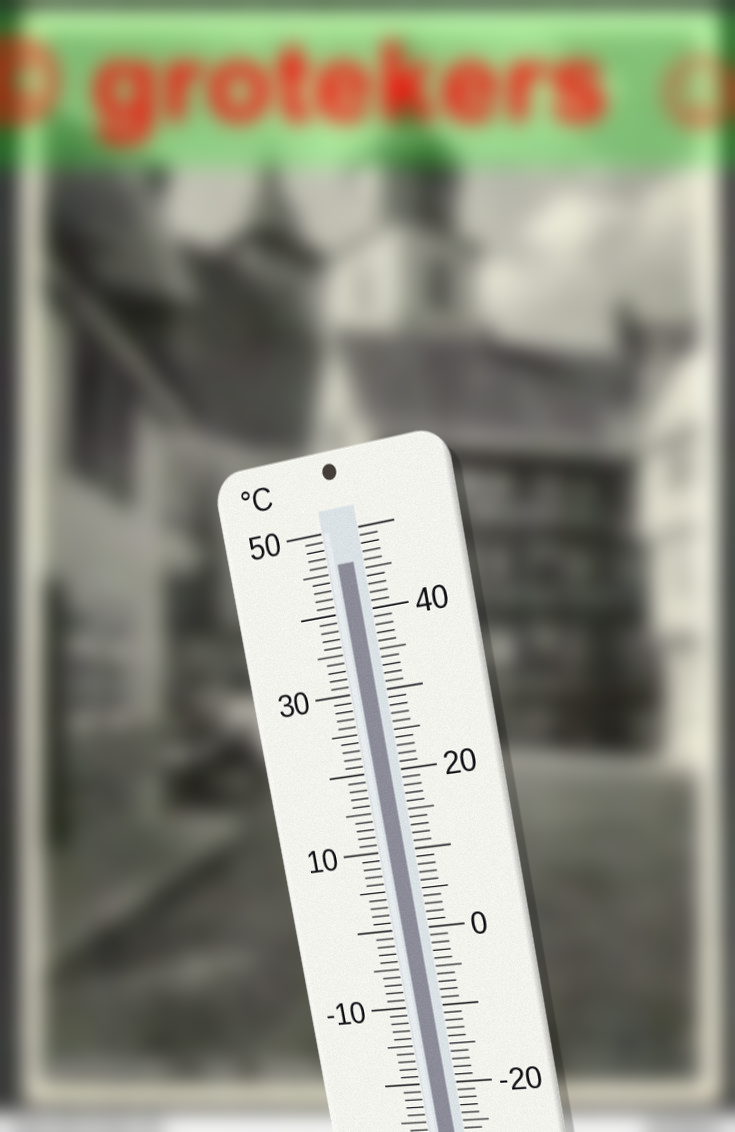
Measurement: 46 °C
